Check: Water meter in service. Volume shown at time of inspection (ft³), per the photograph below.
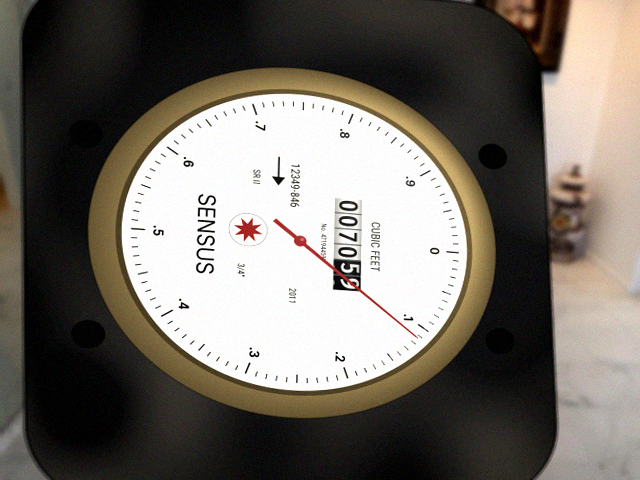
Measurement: 7059.11 ft³
